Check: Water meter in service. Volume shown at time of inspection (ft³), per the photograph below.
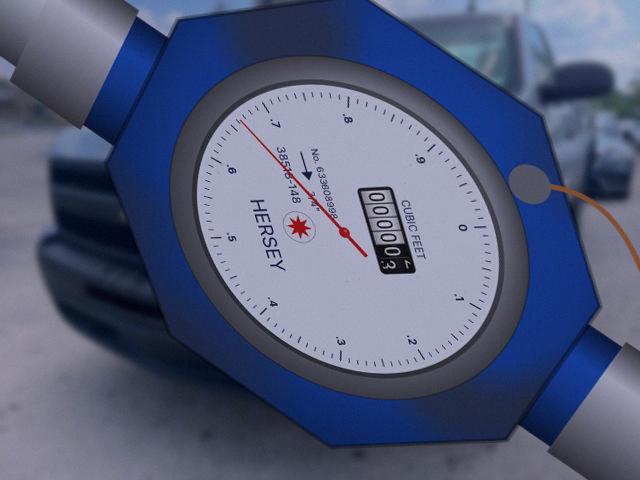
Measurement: 2.66 ft³
